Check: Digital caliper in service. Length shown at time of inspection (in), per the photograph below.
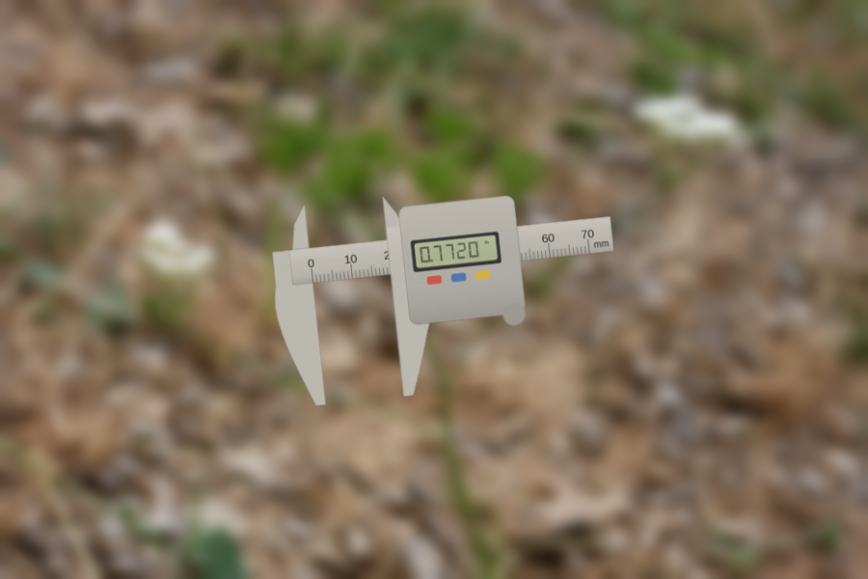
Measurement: 0.7720 in
